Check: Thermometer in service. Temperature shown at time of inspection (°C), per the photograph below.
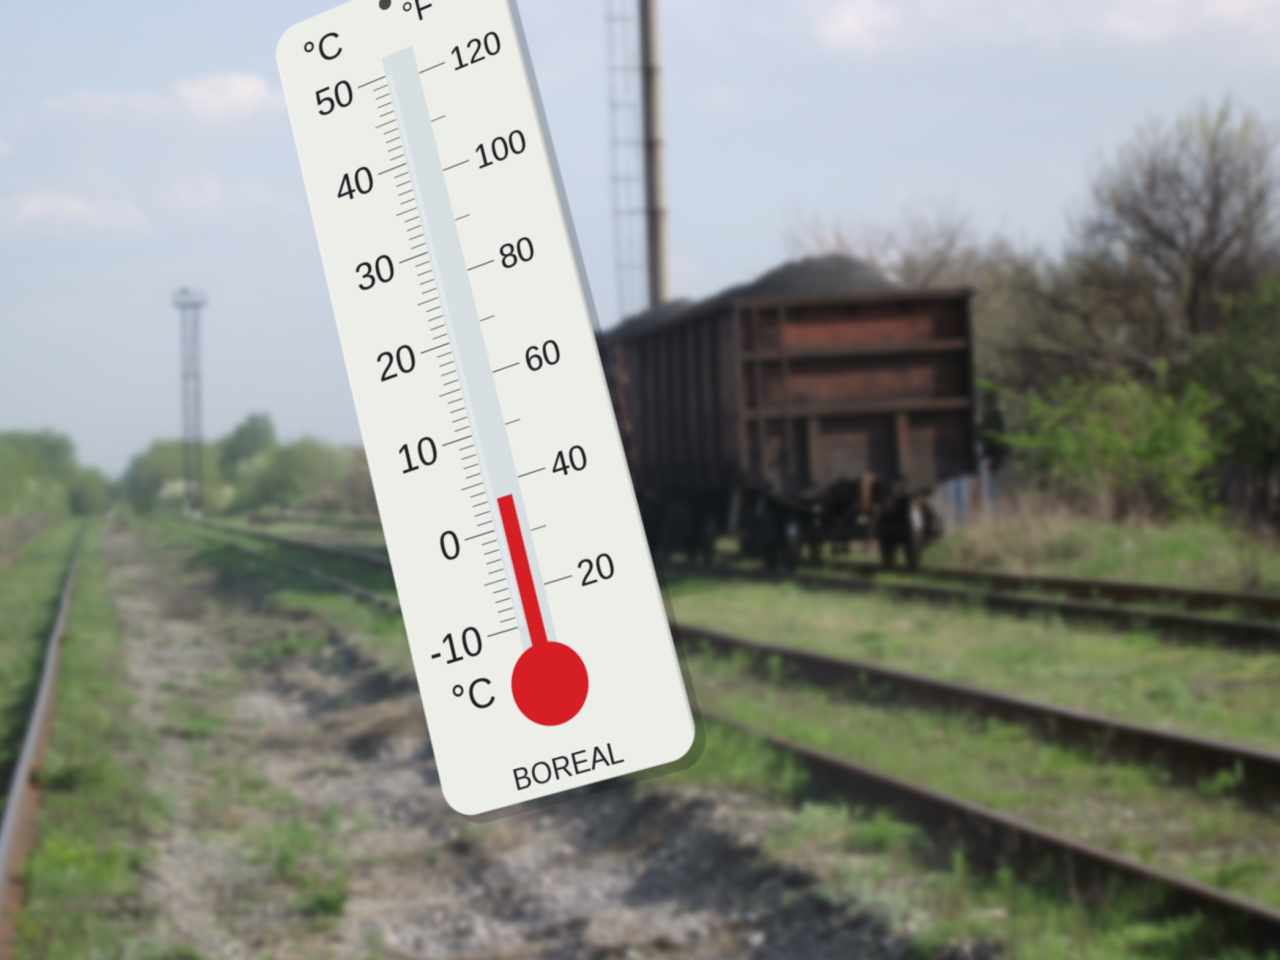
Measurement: 3 °C
